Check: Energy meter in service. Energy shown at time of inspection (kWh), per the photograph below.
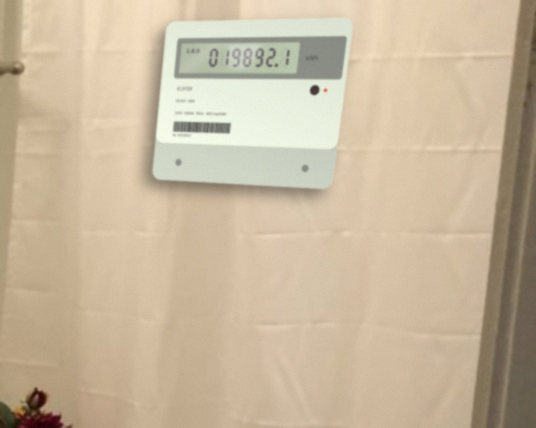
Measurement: 19892.1 kWh
